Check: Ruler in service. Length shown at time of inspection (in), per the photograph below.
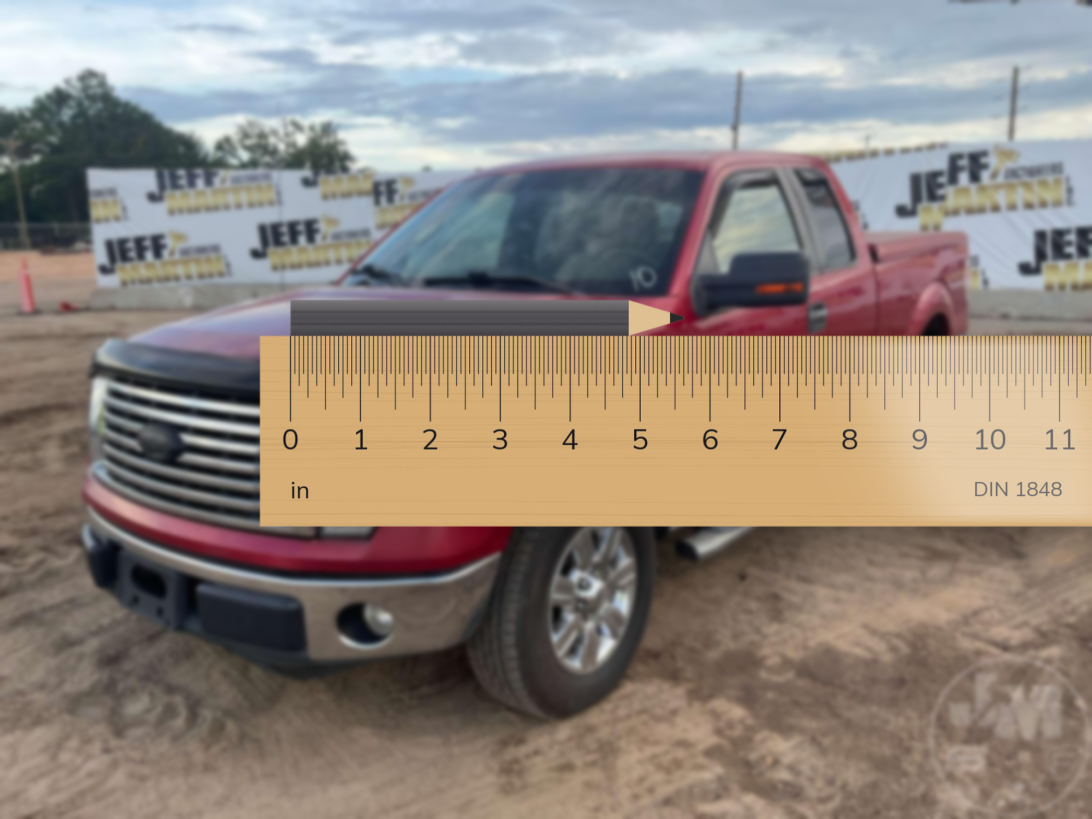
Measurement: 5.625 in
